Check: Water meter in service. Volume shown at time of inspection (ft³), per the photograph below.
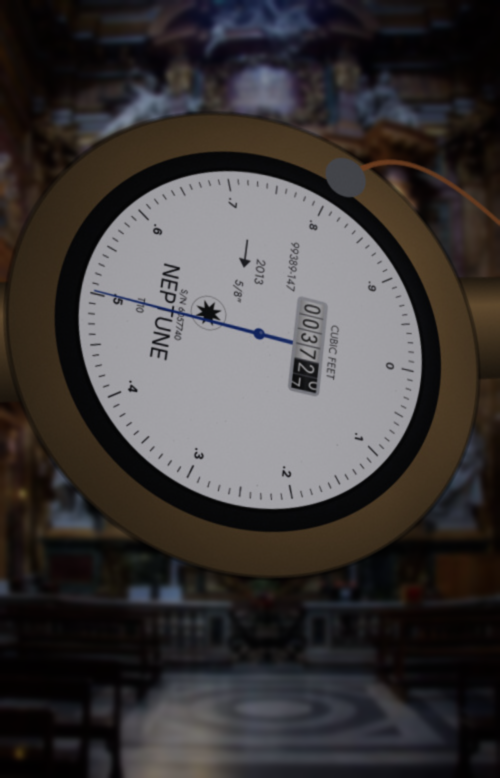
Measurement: 3726.50 ft³
